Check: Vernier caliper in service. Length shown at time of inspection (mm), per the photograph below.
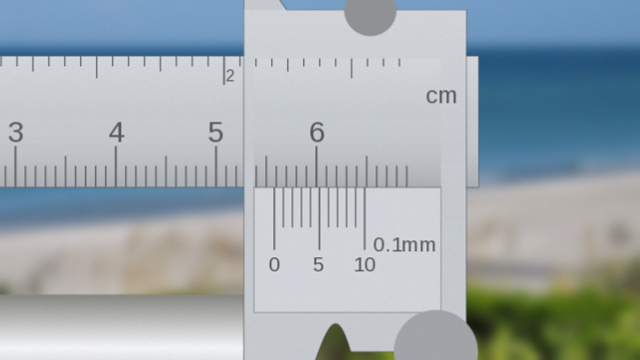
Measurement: 55.8 mm
